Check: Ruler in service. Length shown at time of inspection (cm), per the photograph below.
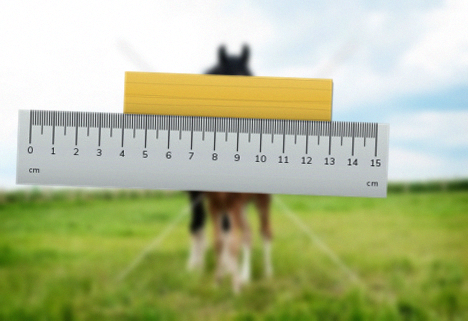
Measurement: 9 cm
